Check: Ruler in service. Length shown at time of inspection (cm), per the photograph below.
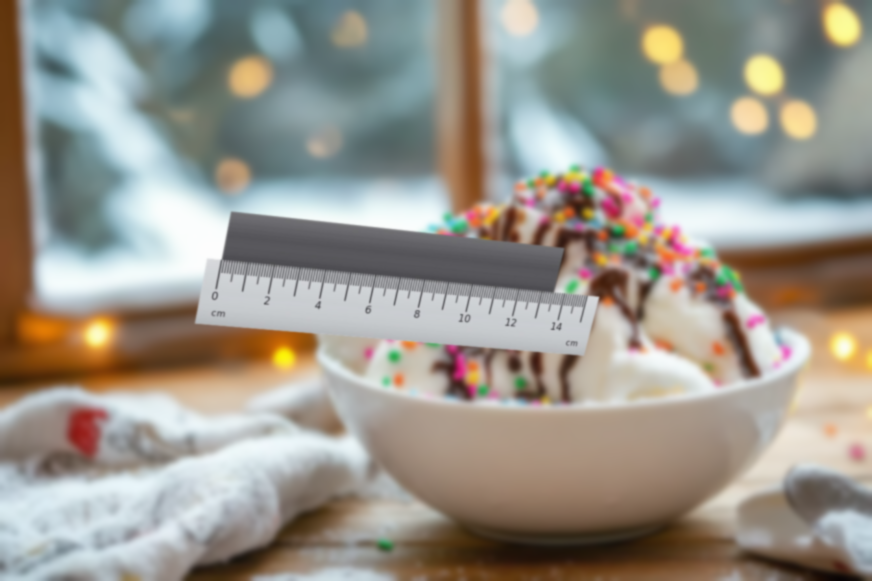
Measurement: 13.5 cm
